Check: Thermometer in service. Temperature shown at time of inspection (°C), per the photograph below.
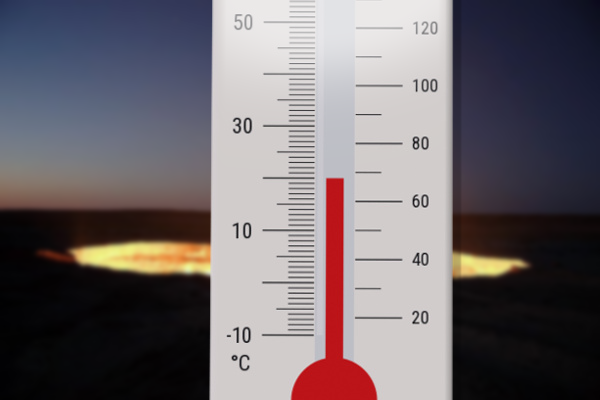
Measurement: 20 °C
